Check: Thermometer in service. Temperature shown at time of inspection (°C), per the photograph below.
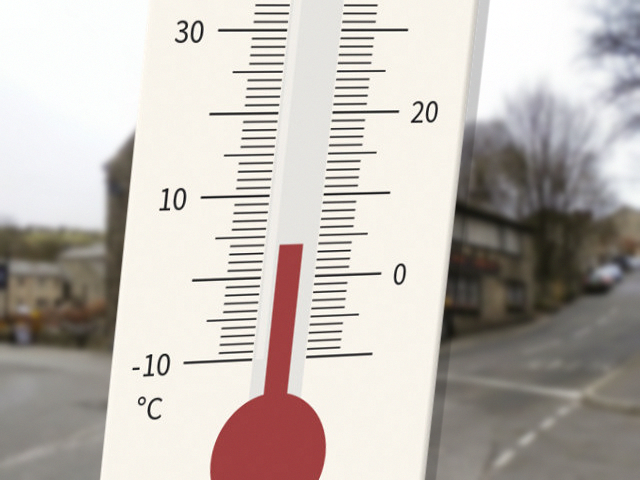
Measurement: 4 °C
